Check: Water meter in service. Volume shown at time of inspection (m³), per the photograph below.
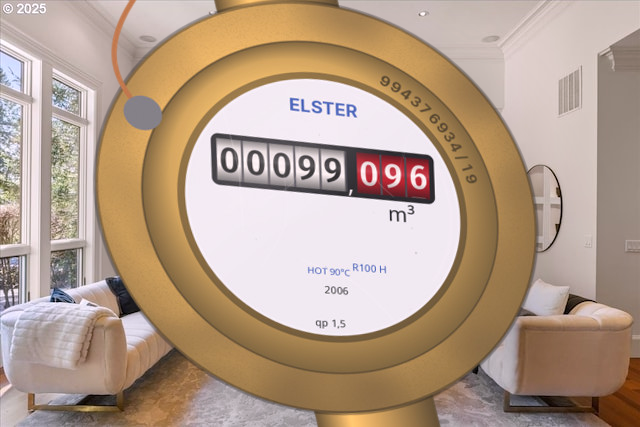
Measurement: 99.096 m³
